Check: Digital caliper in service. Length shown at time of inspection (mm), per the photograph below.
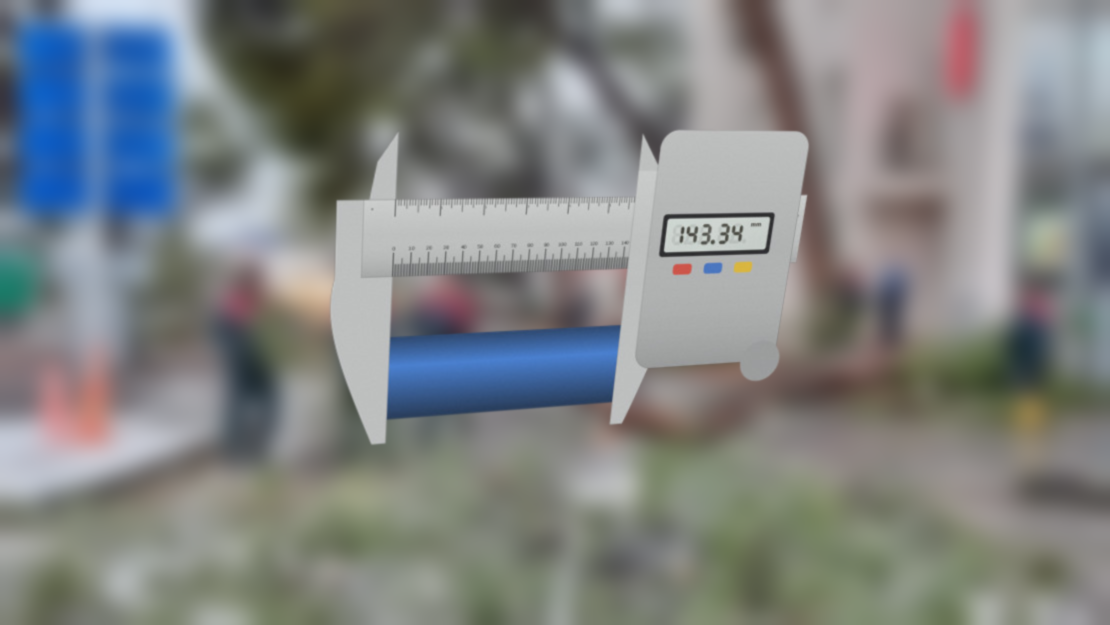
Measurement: 143.34 mm
